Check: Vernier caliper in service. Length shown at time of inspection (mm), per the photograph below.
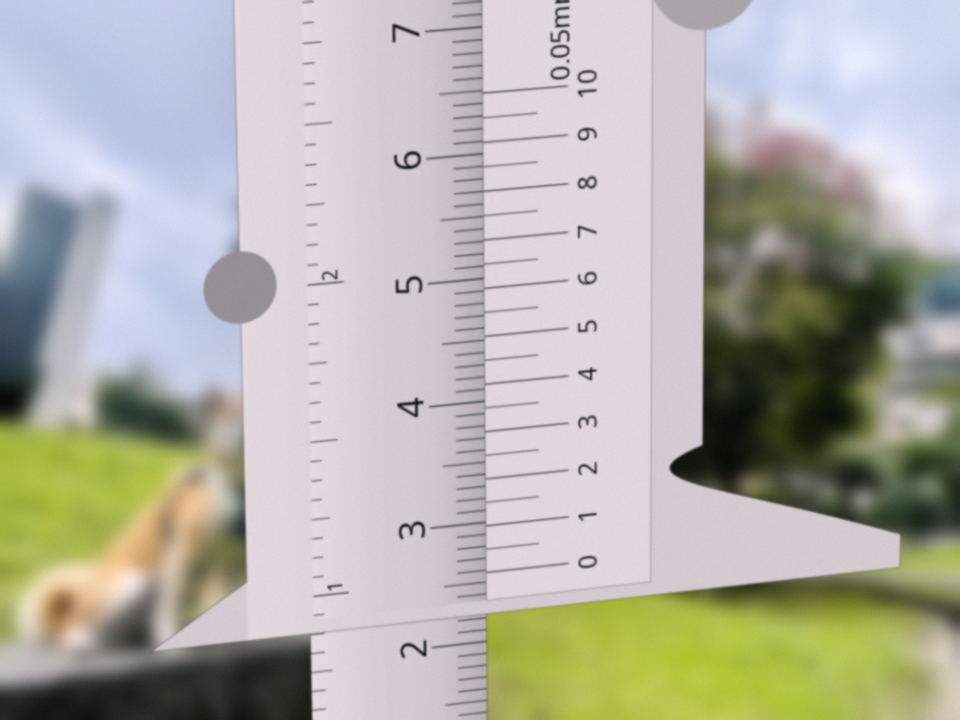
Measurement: 25.8 mm
